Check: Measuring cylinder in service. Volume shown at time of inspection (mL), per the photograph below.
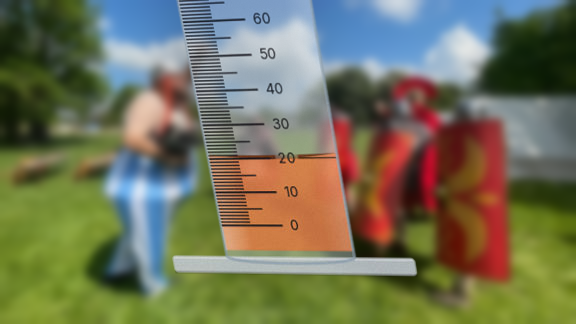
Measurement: 20 mL
